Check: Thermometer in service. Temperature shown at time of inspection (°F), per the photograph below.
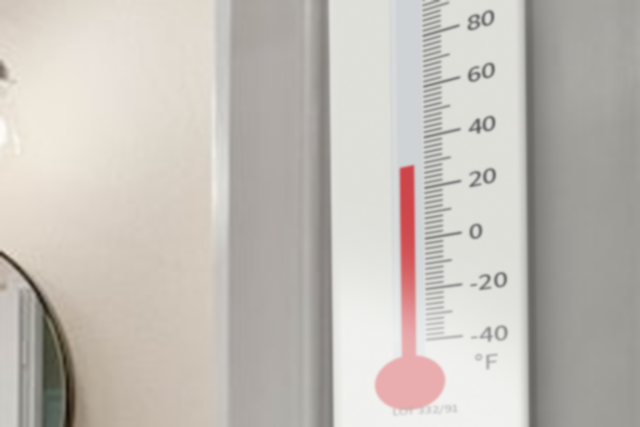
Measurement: 30 °F
